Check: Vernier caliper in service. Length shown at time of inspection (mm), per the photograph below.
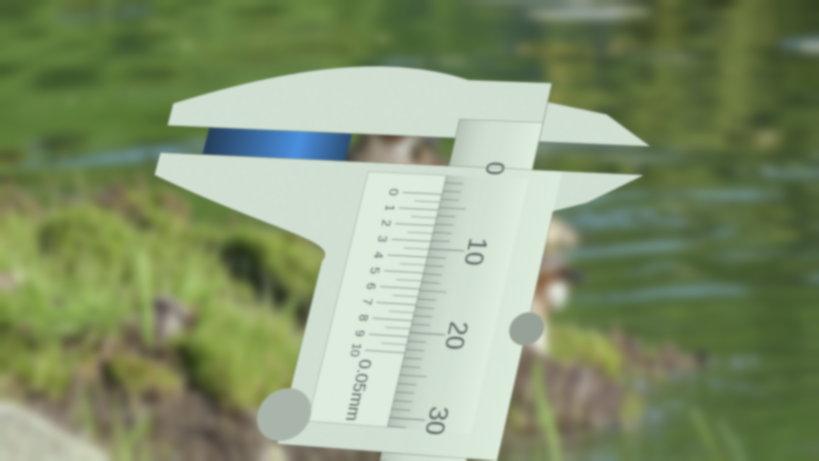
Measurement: 3.4 mm
